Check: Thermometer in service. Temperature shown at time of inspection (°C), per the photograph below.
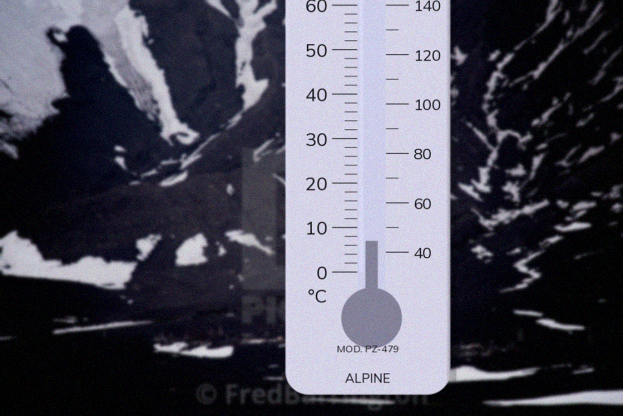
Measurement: 7 °C
